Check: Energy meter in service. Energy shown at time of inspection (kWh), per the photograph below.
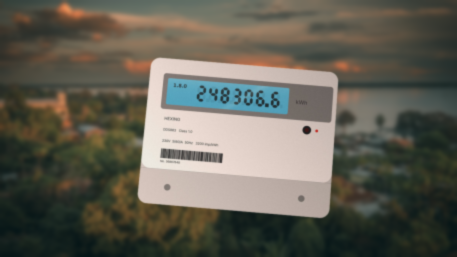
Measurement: 248306.6 kWh
